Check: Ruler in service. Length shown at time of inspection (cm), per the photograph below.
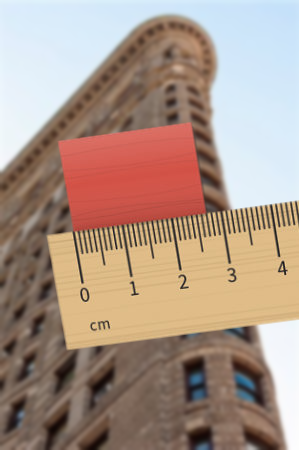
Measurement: 2.7 cm
